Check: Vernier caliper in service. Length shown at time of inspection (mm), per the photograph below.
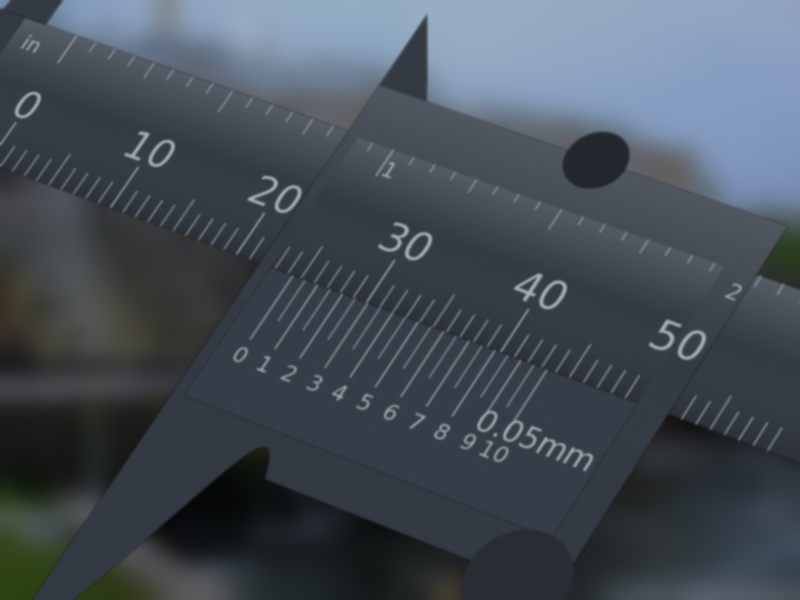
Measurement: 24.4 mm
